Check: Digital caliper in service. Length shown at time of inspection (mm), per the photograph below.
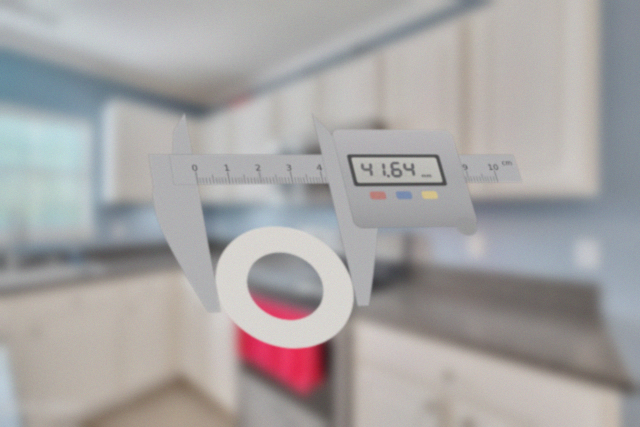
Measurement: 41.64 mm
